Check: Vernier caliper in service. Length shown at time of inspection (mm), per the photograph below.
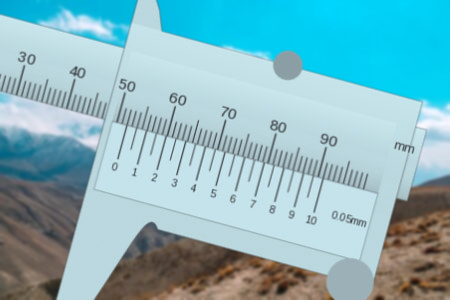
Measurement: 52.0 mm
